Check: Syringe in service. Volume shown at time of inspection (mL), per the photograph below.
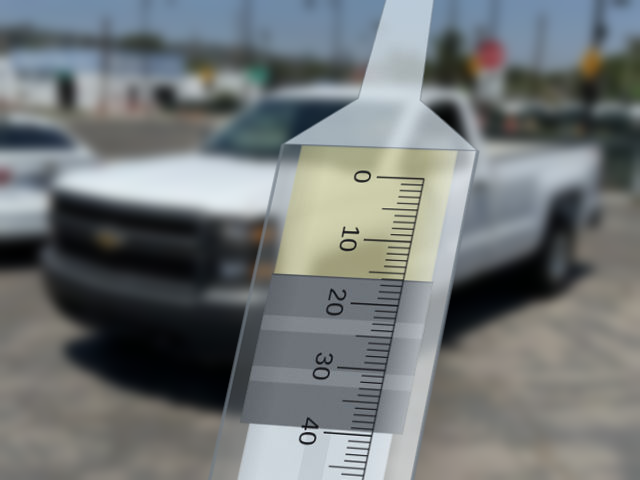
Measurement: 16 mL
